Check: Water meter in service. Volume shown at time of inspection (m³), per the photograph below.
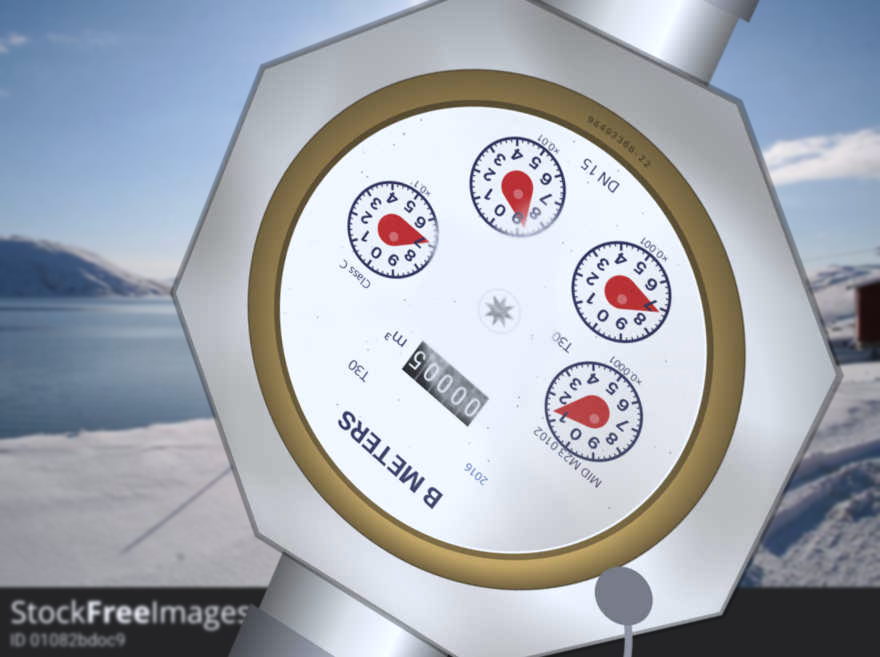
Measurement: 5.6871 m³
